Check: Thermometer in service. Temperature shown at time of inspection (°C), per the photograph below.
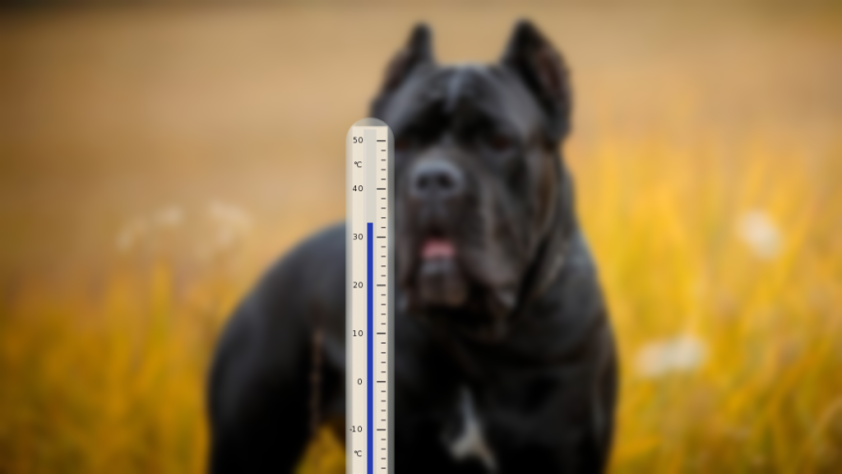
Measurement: 33 °C
